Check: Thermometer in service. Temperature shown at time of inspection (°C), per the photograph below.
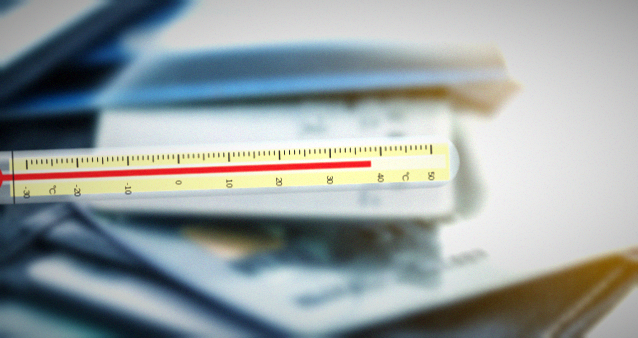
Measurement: 38 °C
